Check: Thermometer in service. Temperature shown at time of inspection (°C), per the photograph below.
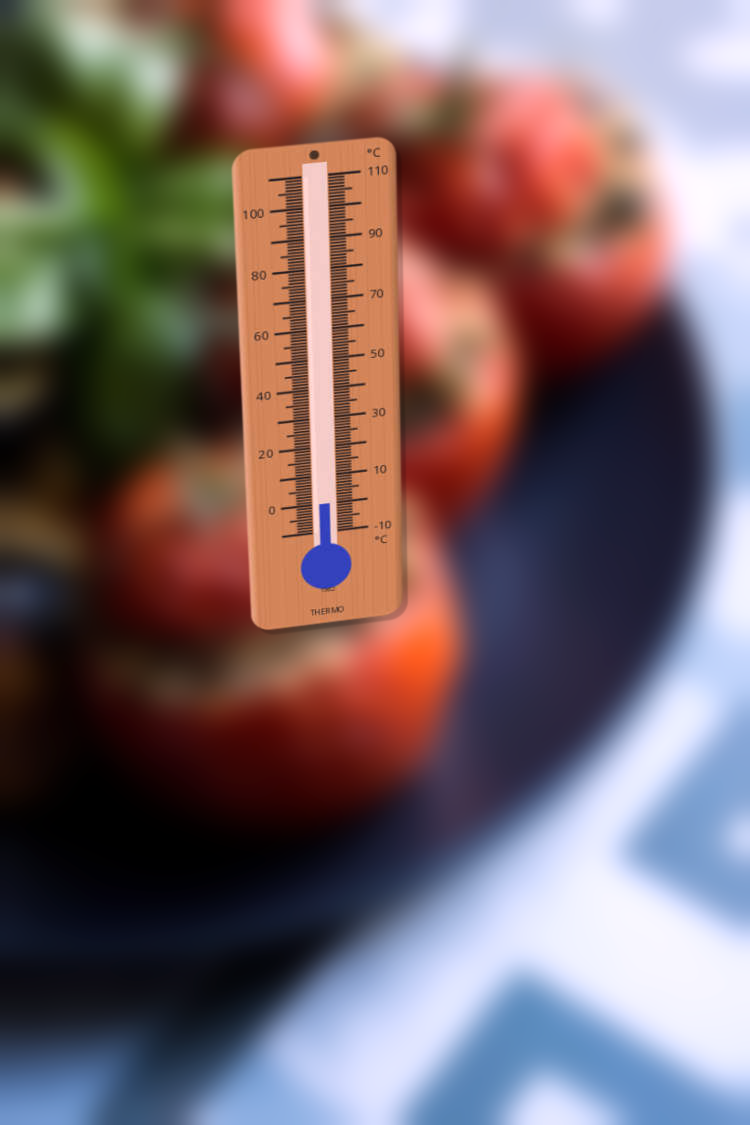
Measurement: 0 °C
